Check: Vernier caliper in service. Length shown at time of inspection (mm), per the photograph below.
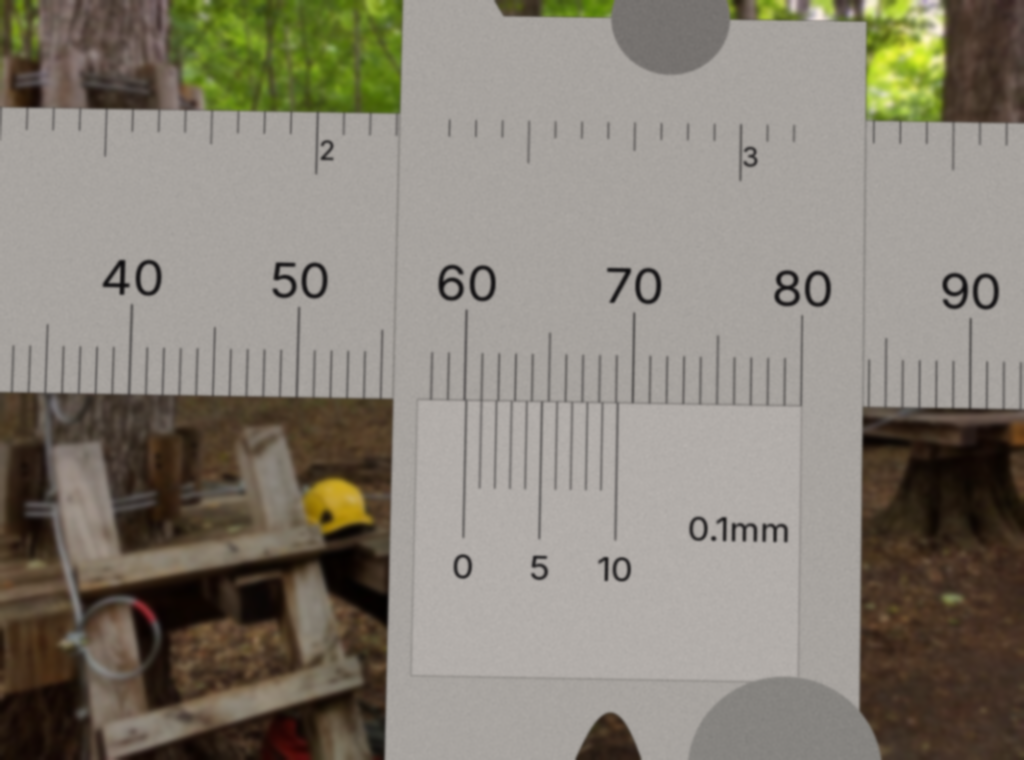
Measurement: 60.1 mm
